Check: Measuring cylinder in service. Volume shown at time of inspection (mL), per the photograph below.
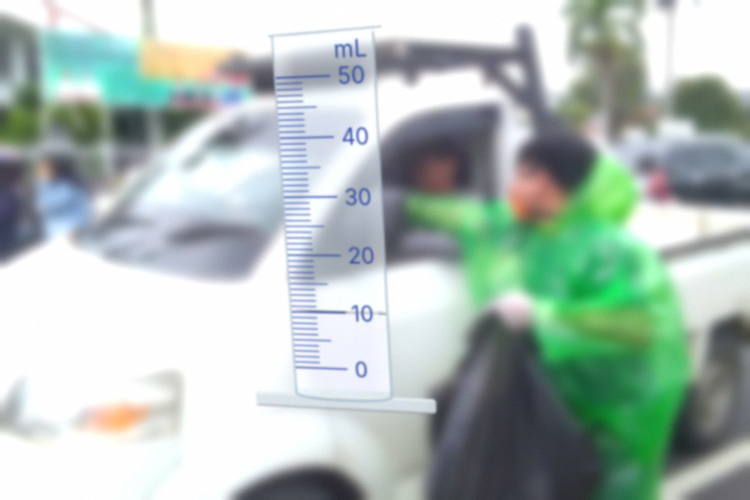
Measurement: 10 mL
